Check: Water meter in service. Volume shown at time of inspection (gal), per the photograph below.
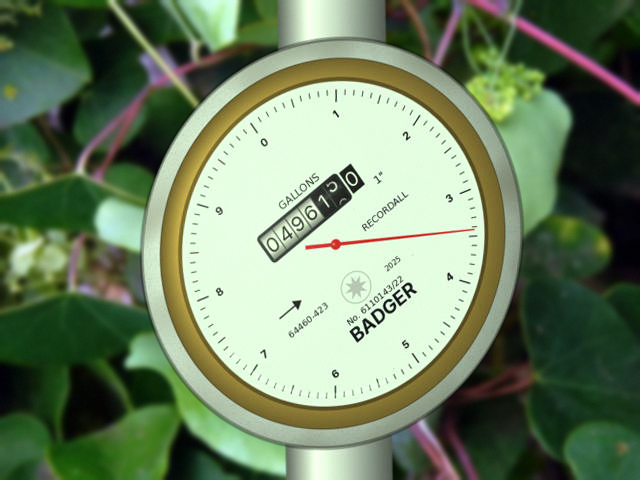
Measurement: 496153.4 gal
